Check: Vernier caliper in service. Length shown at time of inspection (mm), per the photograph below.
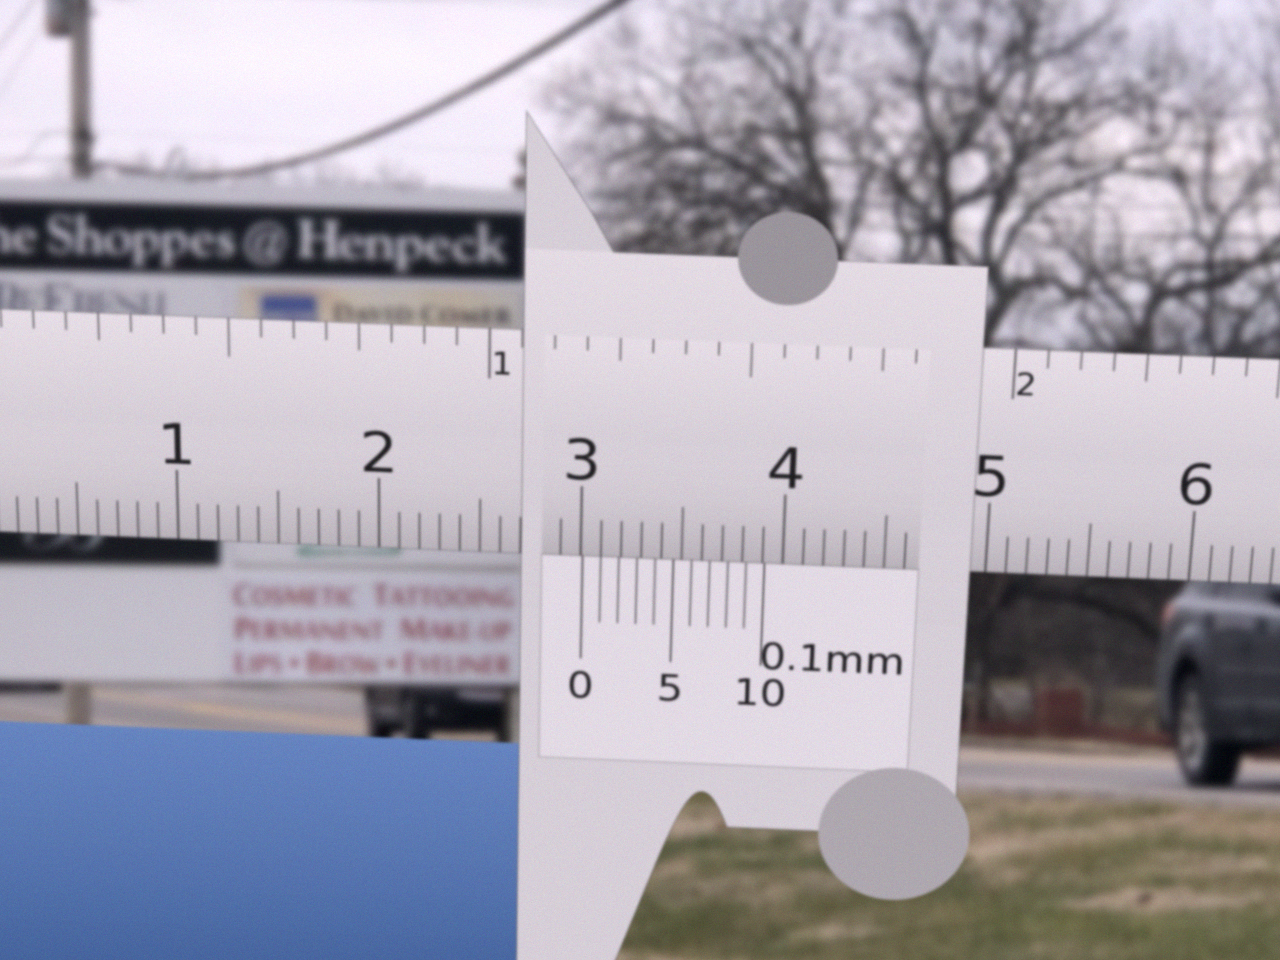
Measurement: 30.1 mm
